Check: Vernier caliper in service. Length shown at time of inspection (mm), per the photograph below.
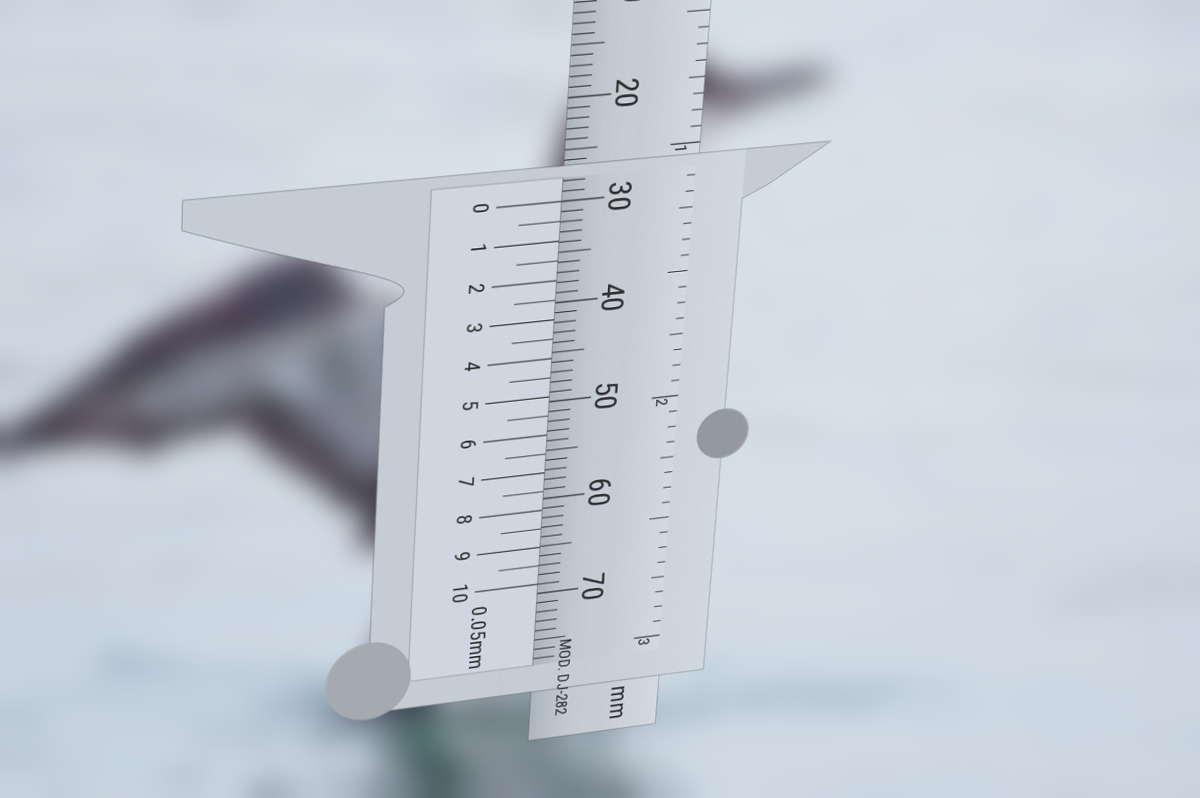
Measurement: 30.0 mm
